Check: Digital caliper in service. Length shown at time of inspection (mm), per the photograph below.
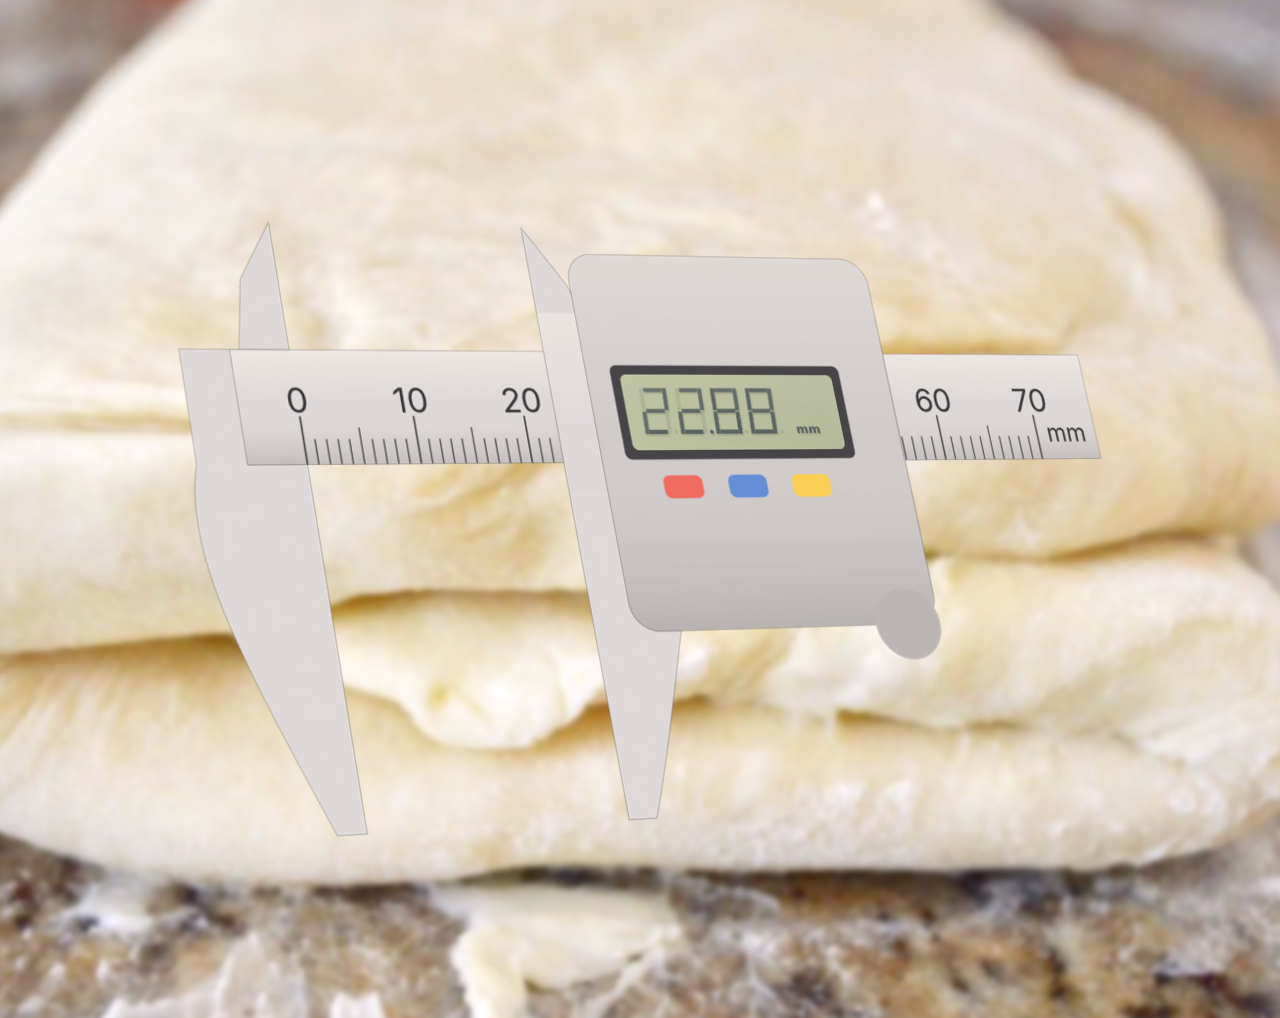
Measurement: 22.88 mm
